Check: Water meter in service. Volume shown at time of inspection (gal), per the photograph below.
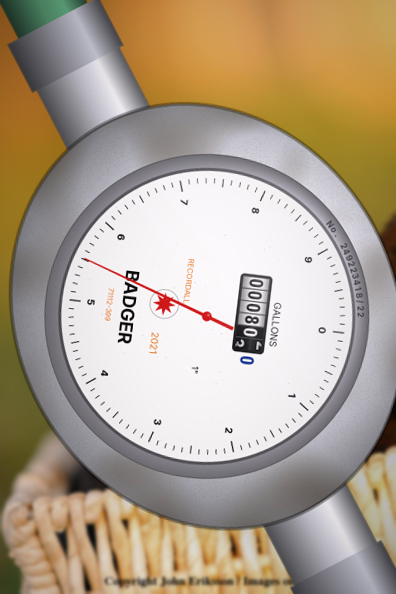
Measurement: 8025.5 gal
